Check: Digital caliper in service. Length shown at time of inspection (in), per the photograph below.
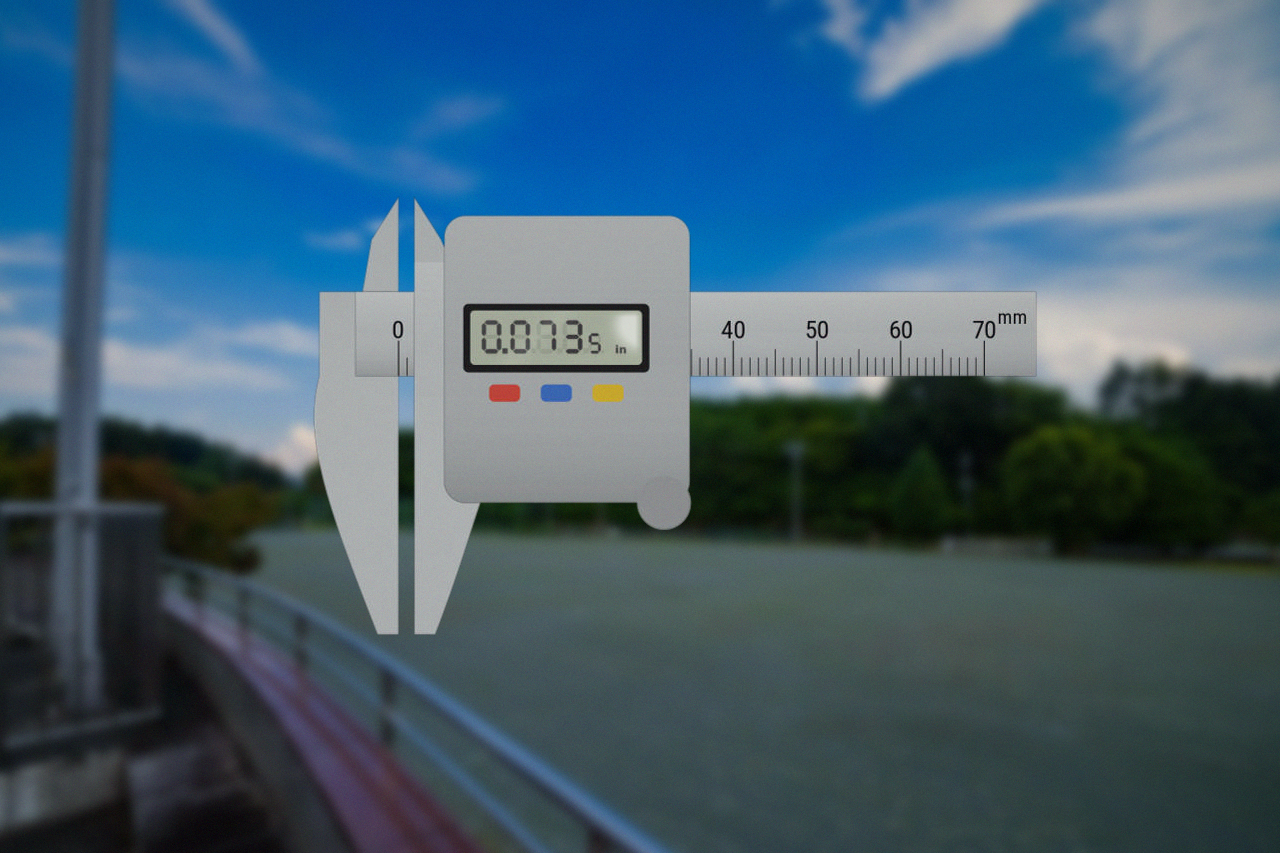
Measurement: 0.0735 in
